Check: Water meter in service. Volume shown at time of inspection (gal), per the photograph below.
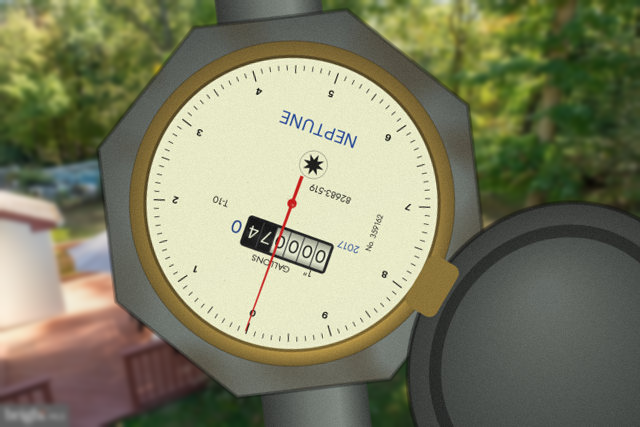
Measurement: 740.0 gal
